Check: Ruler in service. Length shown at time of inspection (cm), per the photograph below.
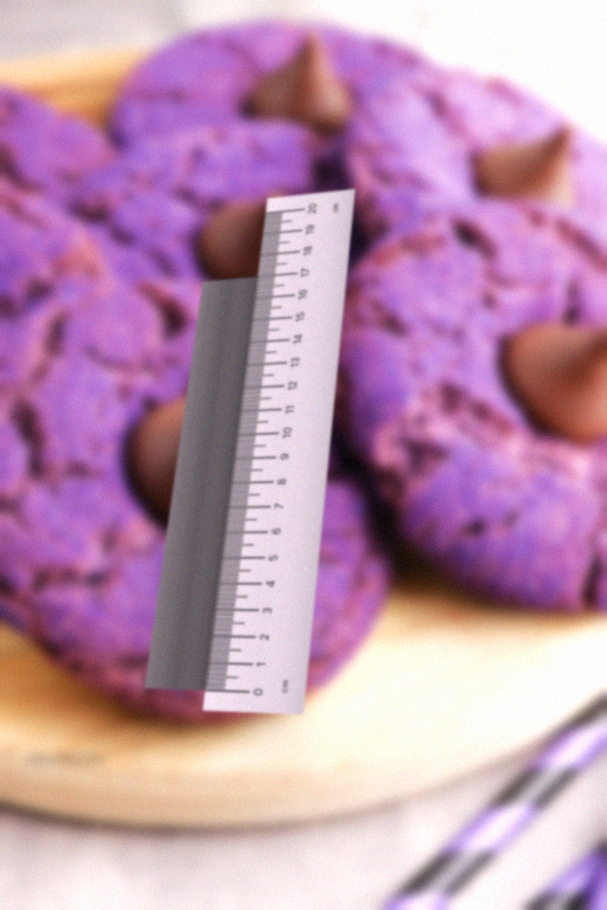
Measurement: 17 cm
